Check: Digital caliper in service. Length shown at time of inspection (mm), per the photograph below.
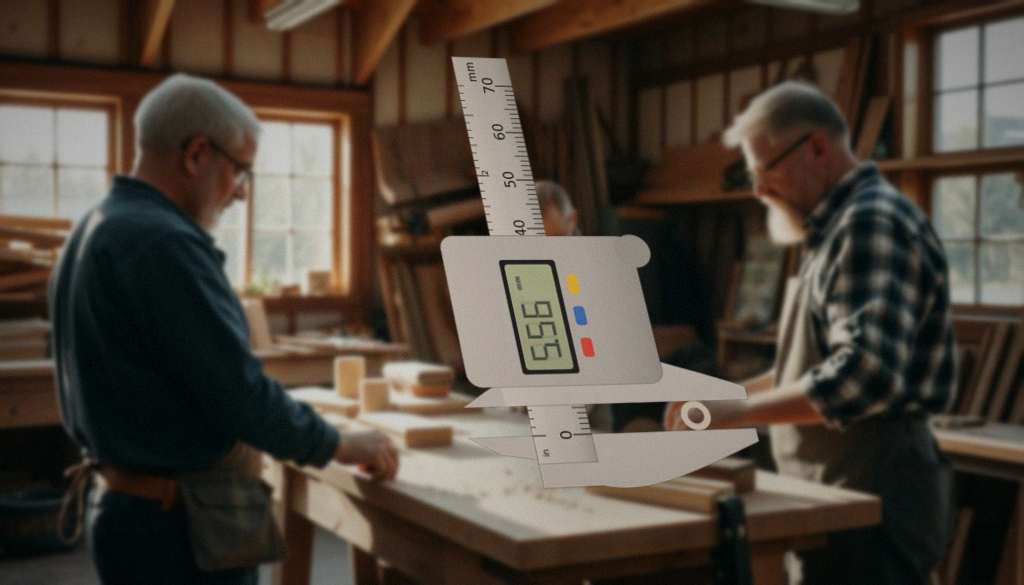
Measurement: 5.56 mm
